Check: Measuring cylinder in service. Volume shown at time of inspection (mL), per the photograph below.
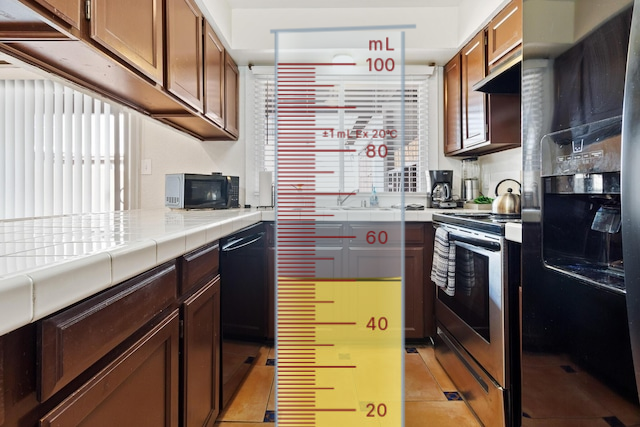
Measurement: 50 mL
